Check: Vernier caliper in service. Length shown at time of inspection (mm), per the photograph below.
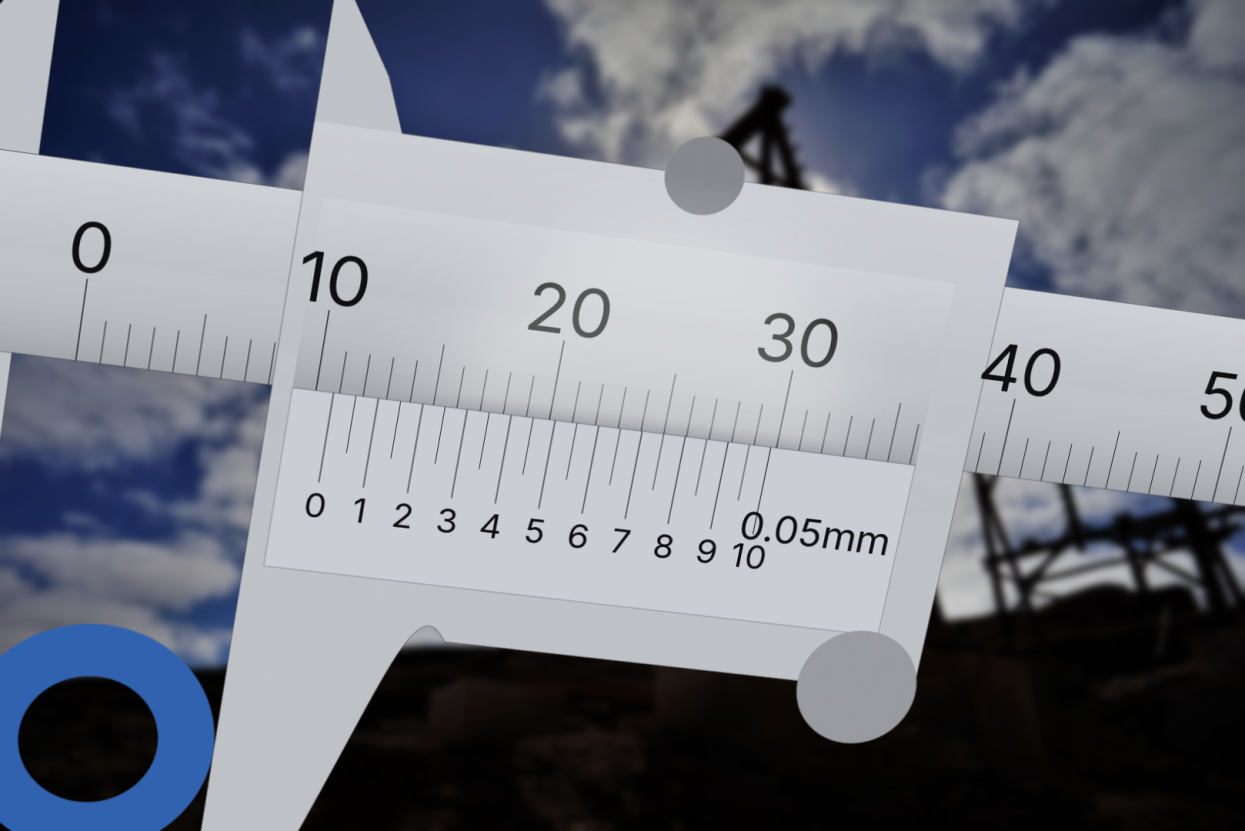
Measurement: 10.75 mm
